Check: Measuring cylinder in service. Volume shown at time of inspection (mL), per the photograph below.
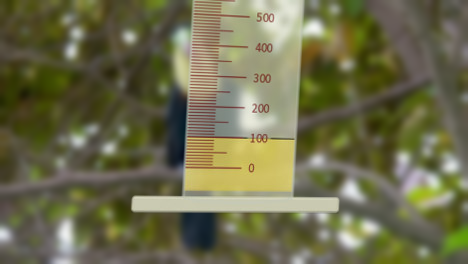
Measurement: 100 mL
